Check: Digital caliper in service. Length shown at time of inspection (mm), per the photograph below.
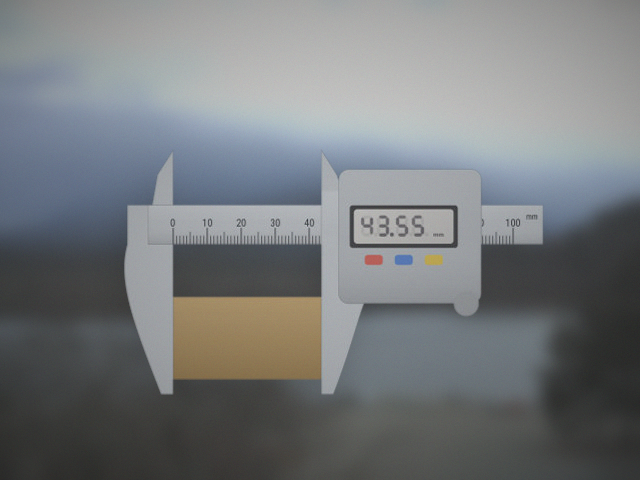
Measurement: 43.55 mm
